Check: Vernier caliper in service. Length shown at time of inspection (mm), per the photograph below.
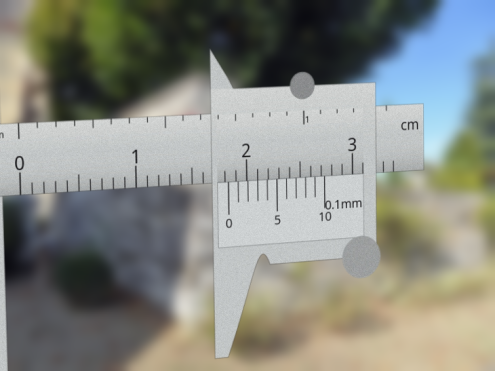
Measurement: 18.3 mm
